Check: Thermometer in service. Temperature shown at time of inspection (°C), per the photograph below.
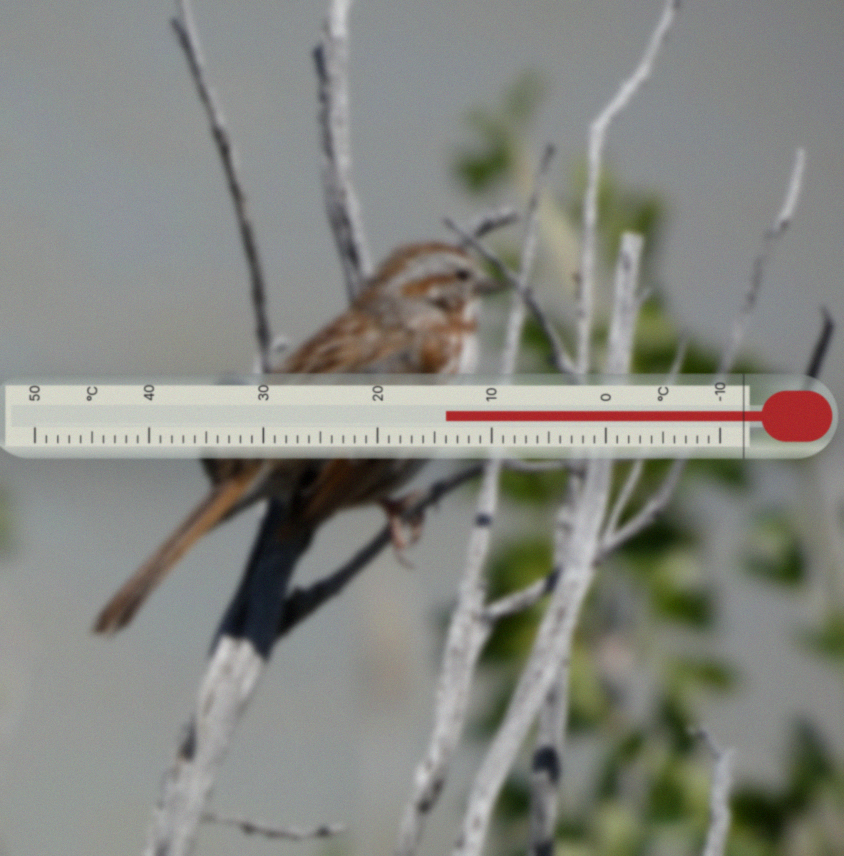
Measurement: 14 °C
